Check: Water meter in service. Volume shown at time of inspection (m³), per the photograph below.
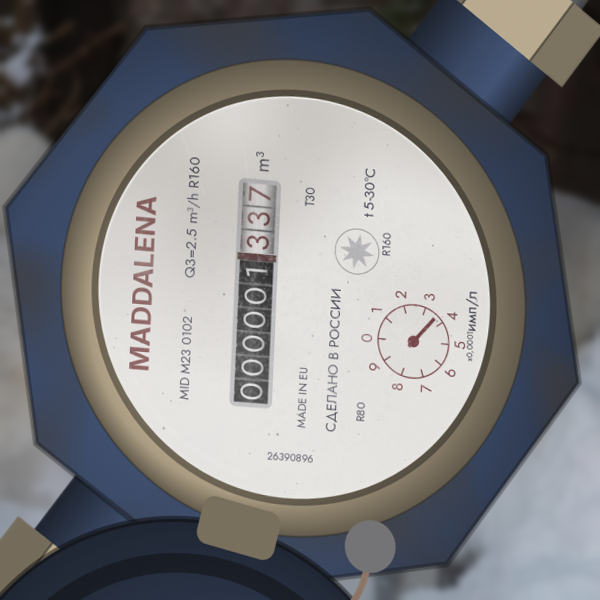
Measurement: 1.3373 m³
